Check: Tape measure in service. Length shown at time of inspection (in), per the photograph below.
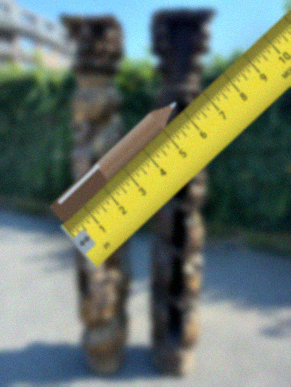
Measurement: 6 in
